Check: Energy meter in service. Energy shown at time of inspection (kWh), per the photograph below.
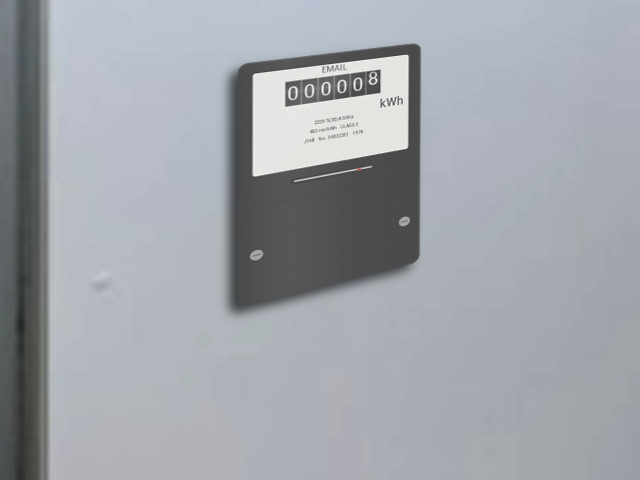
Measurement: 8 kWh
